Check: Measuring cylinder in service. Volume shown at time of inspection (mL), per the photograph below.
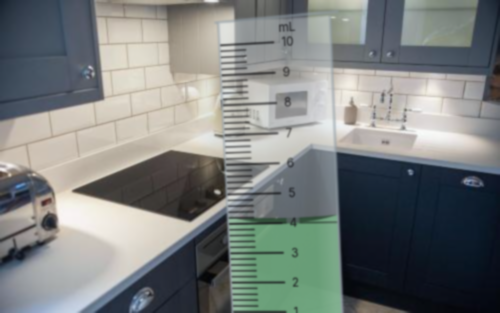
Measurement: 4 mL
